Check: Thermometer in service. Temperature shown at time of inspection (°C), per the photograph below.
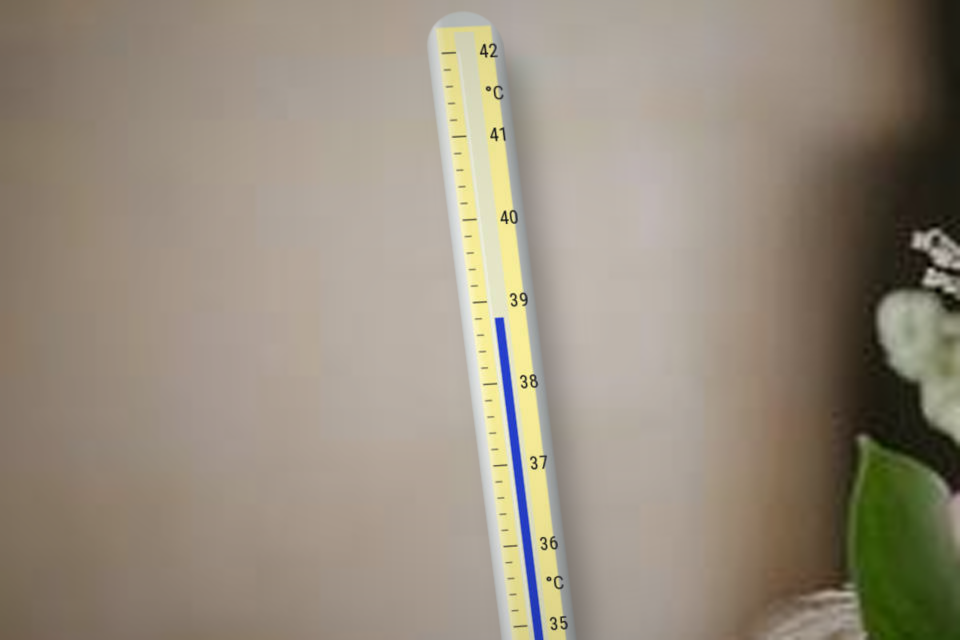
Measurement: 38.8 °C
